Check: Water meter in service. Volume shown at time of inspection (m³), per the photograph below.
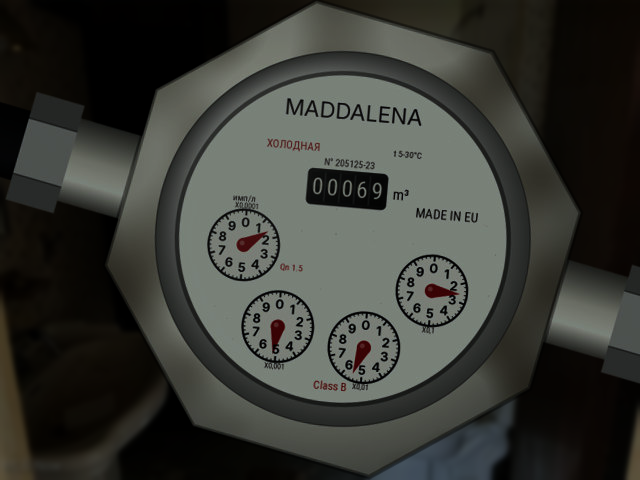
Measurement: 69.2551 m³
